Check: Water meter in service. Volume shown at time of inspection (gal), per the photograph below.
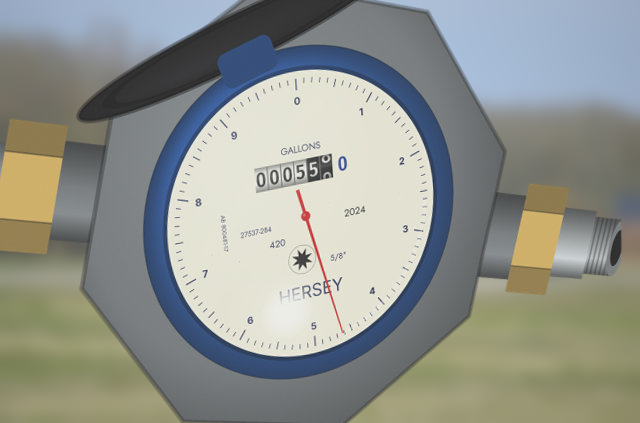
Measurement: 5584.6 gal
